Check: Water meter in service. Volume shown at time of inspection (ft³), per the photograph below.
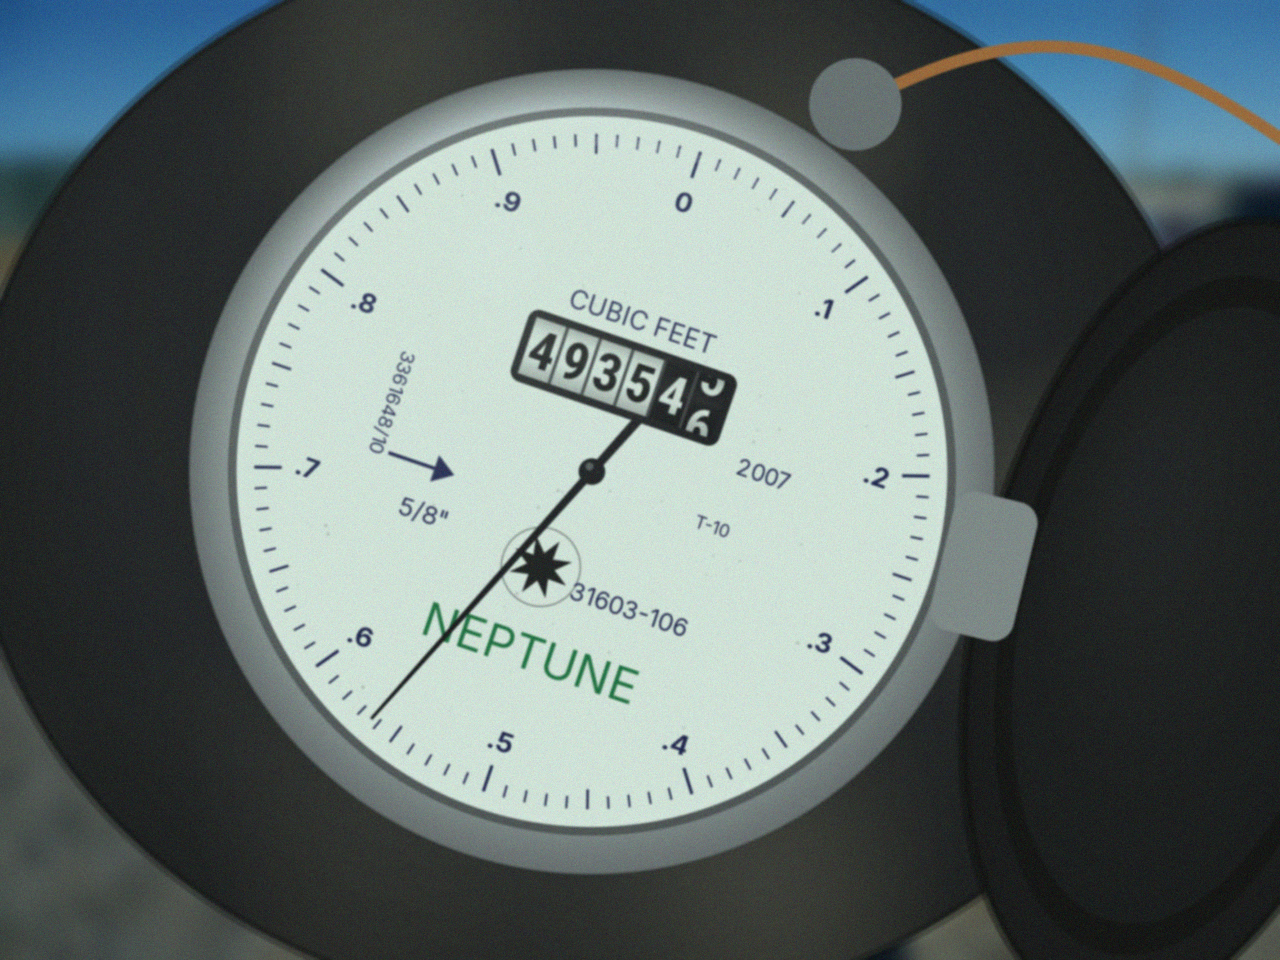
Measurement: 493545.56 ft³
